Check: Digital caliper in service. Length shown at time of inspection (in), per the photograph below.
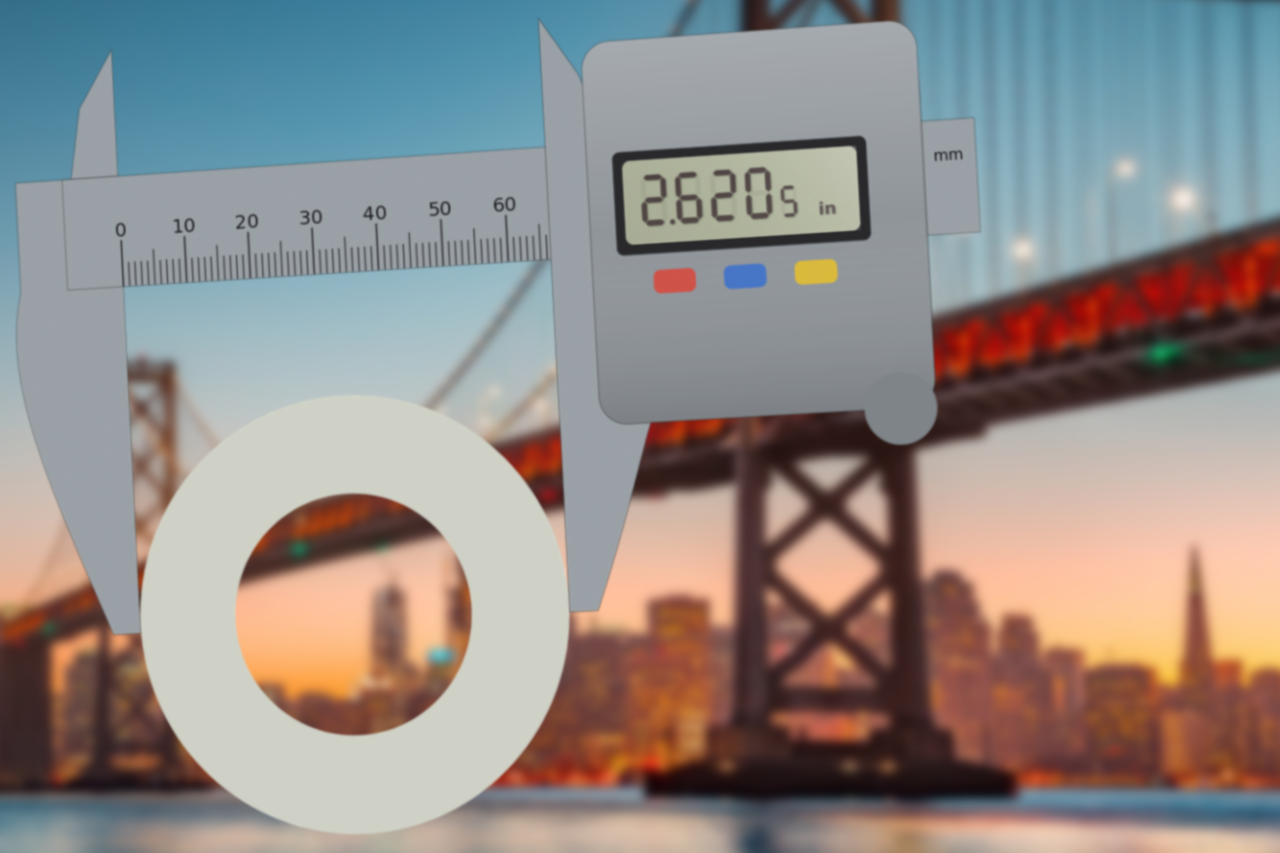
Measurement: 2.6205 in
